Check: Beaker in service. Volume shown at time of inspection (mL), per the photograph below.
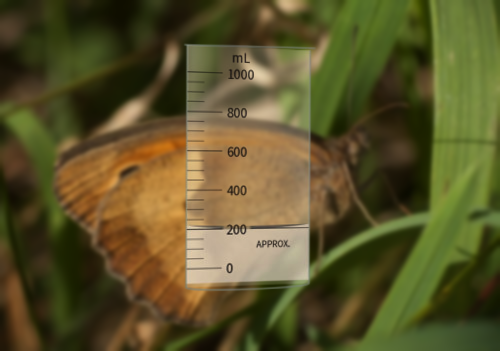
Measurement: 200 mL
